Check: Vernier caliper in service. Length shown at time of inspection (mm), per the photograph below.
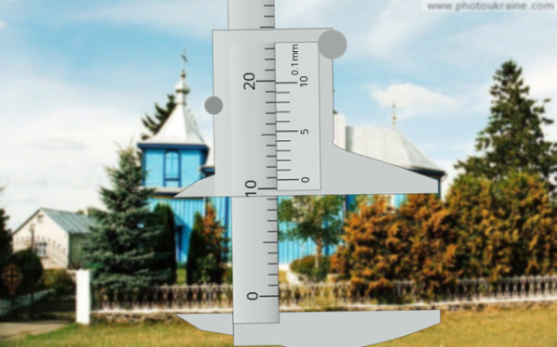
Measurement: 10.8 mm
